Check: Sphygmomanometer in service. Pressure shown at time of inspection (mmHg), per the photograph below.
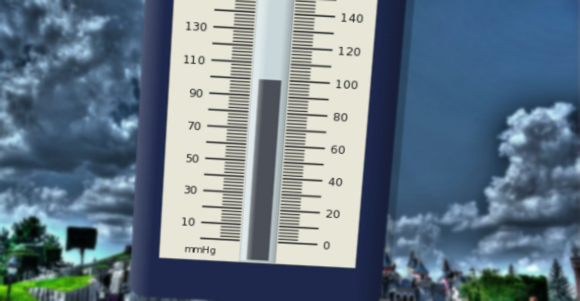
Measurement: 100 mmHg
